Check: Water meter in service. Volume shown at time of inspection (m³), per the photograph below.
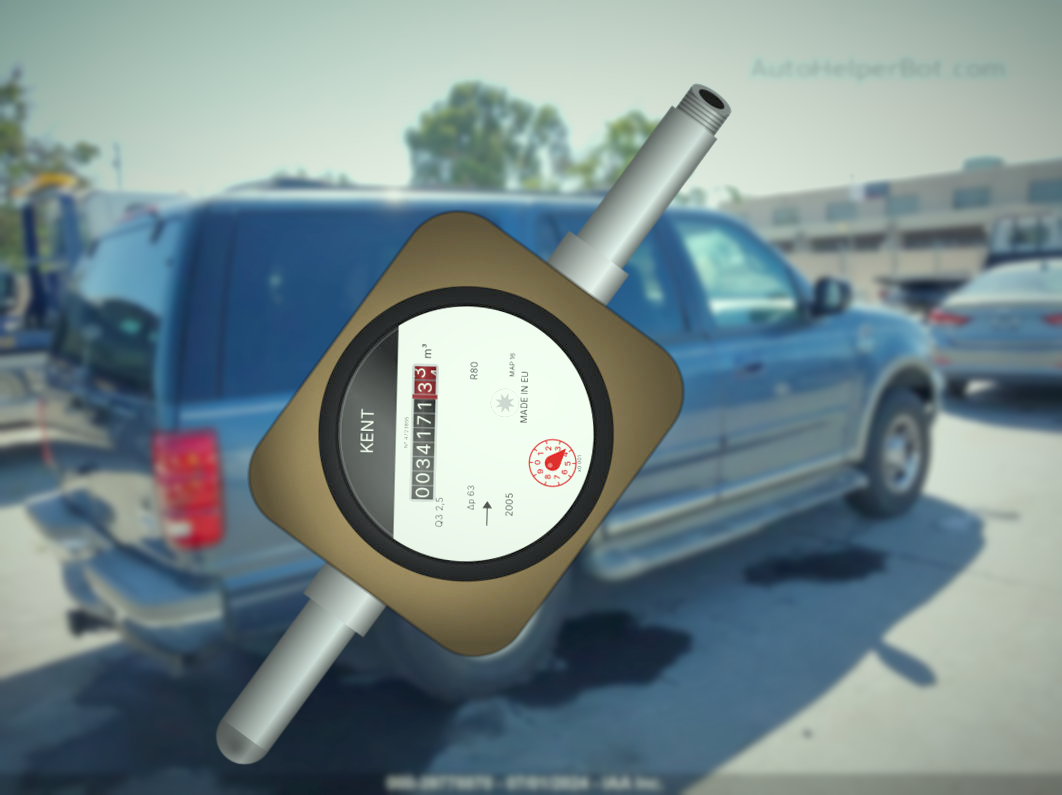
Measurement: 34171.333 m³
